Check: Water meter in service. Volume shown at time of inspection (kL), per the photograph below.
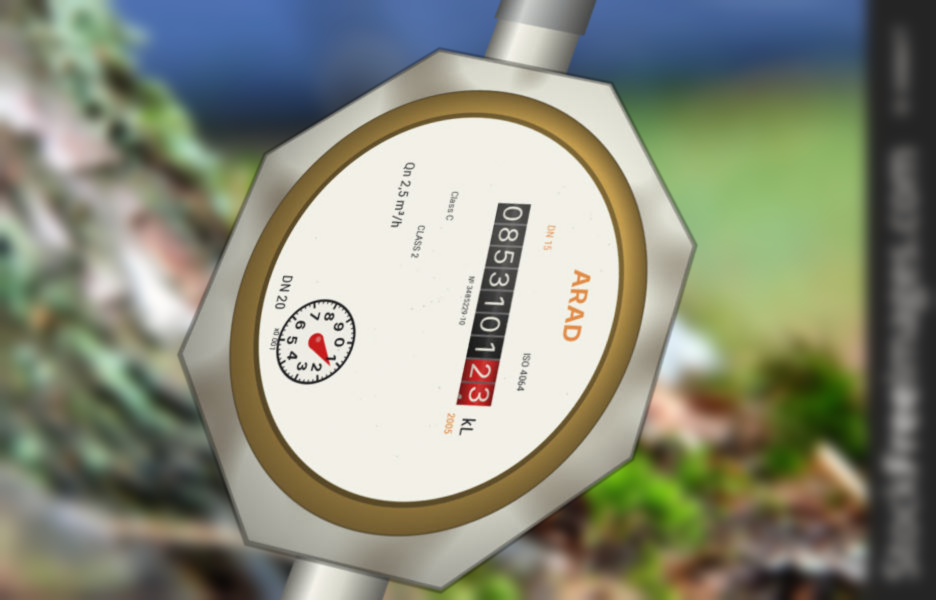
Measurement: 853101.231 kL
